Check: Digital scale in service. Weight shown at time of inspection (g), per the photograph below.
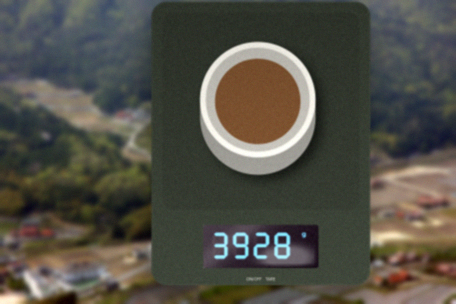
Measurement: 3928 g
